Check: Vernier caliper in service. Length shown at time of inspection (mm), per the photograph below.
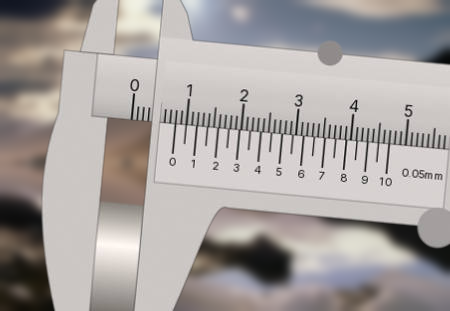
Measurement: 8.0 mm
